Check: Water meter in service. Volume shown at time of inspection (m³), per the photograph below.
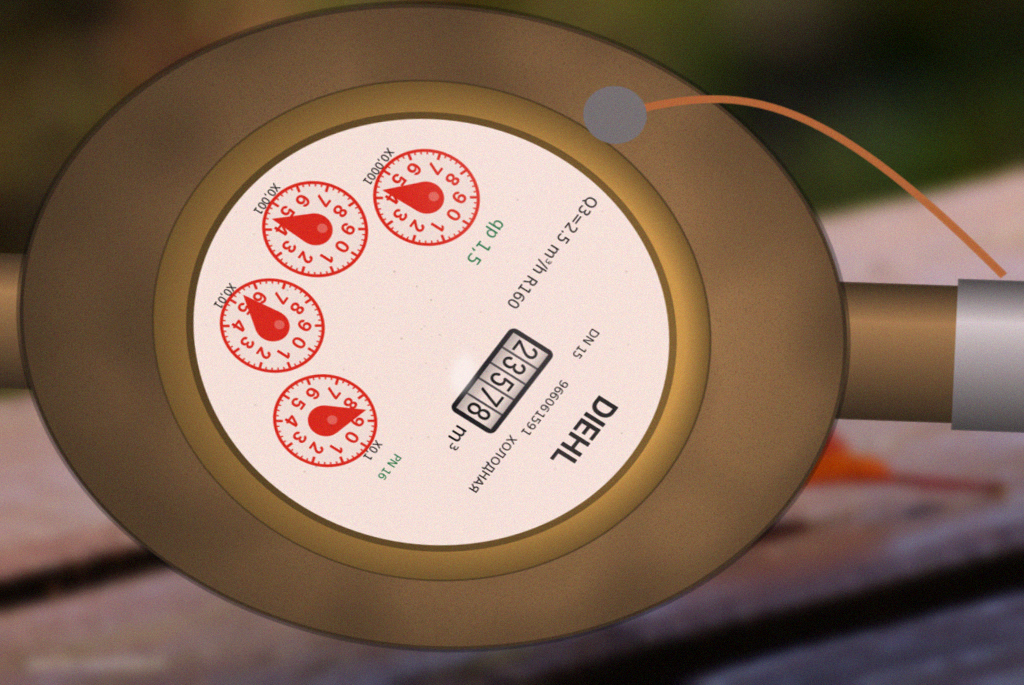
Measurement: 23578.8544 m³
